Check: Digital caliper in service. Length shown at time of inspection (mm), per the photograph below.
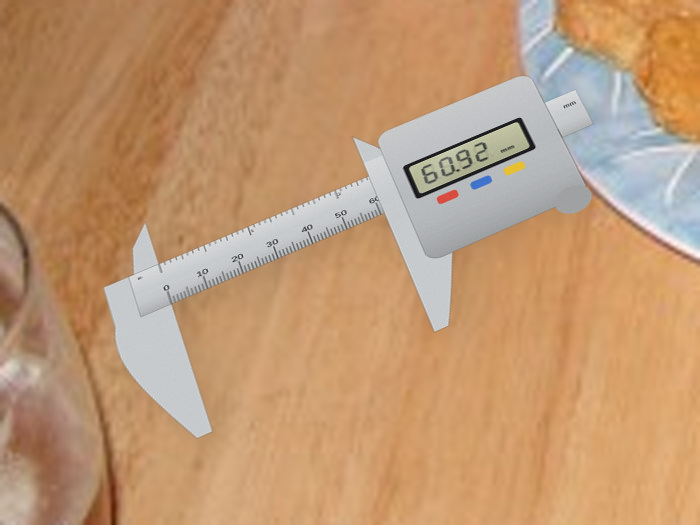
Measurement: 60.92 mm
